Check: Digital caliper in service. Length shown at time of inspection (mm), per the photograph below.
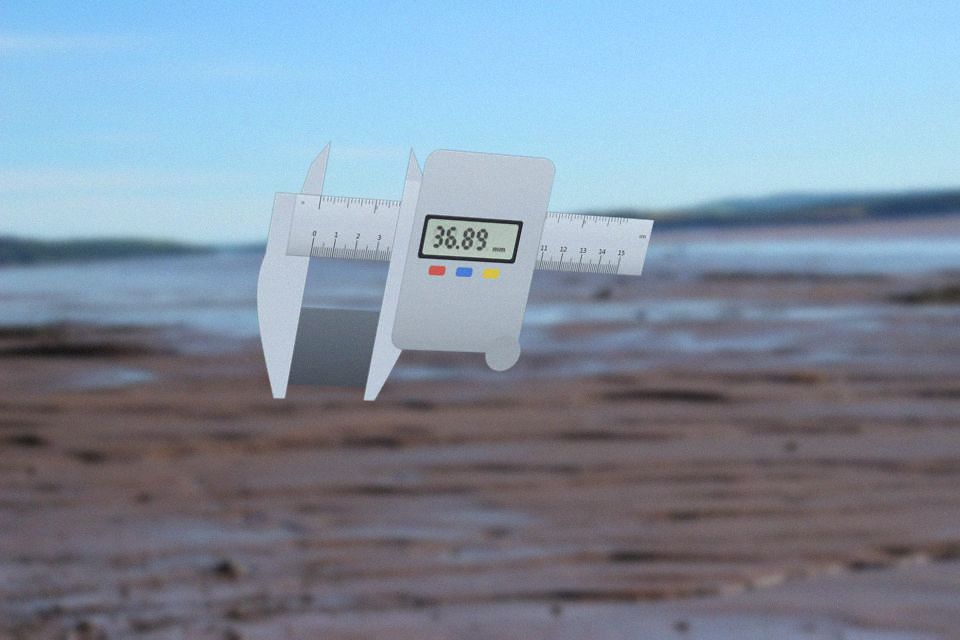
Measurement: 36.89 mm
